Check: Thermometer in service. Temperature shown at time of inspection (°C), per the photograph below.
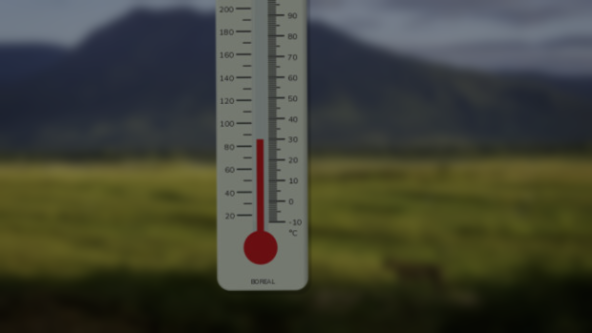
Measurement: 30 °C
